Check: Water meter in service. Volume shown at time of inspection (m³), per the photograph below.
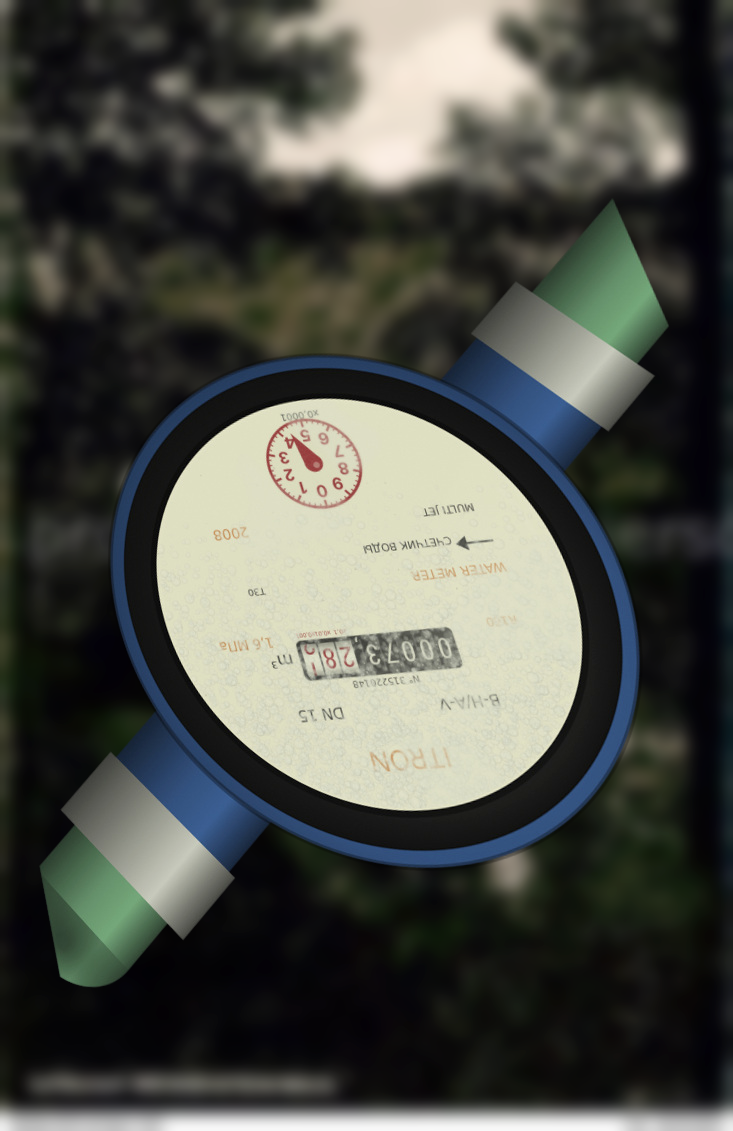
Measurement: 73.2814 m³
